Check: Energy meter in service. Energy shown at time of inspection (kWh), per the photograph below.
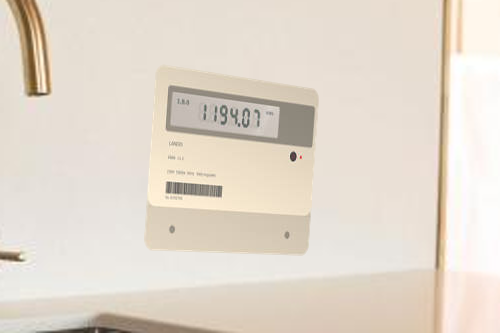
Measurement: 1194.07 kWh
